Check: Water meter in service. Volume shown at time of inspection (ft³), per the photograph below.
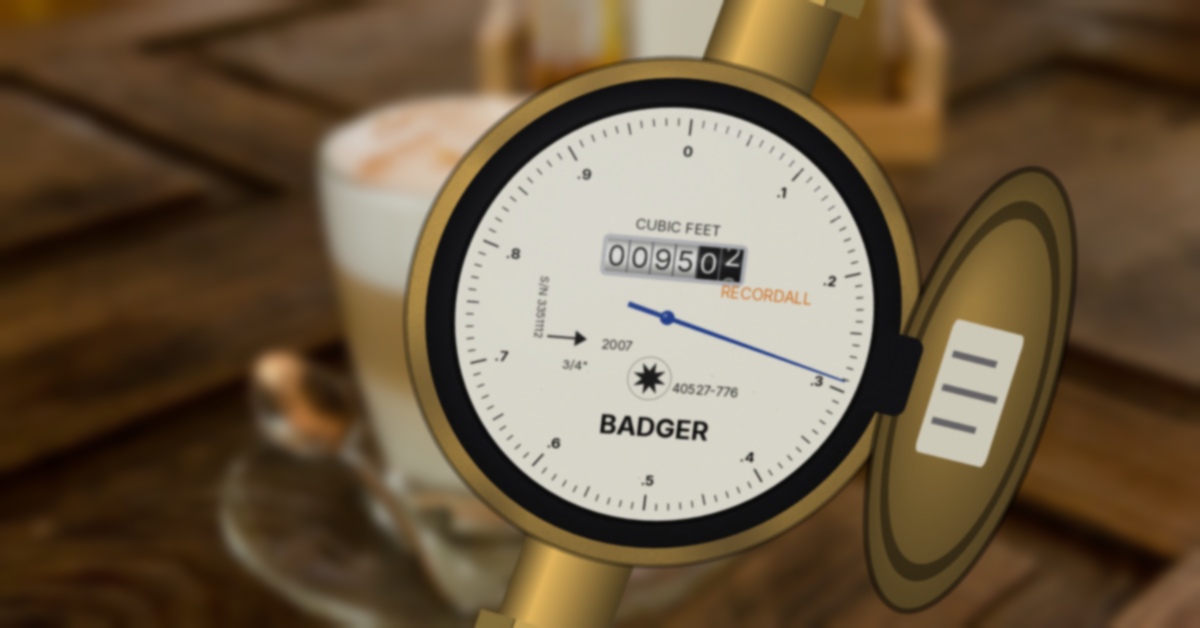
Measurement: 9502.29 ft³
